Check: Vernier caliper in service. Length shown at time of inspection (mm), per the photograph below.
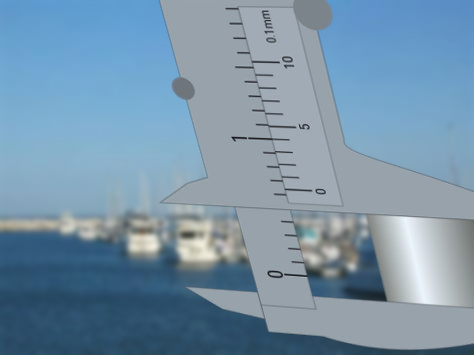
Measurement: 6.4 mm
